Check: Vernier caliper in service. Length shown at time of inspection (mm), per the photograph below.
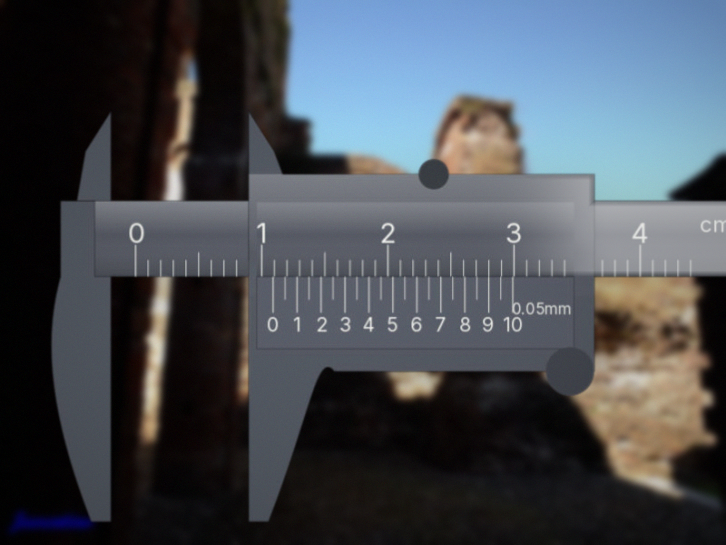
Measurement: 10.9 mm
